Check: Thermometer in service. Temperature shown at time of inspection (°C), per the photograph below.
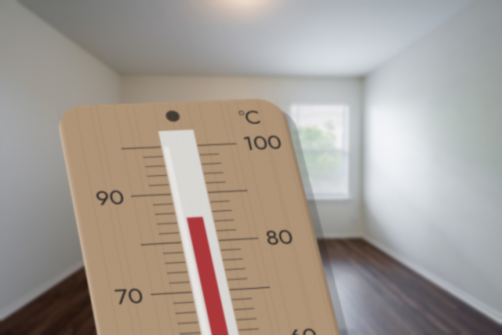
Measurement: 85 °C
